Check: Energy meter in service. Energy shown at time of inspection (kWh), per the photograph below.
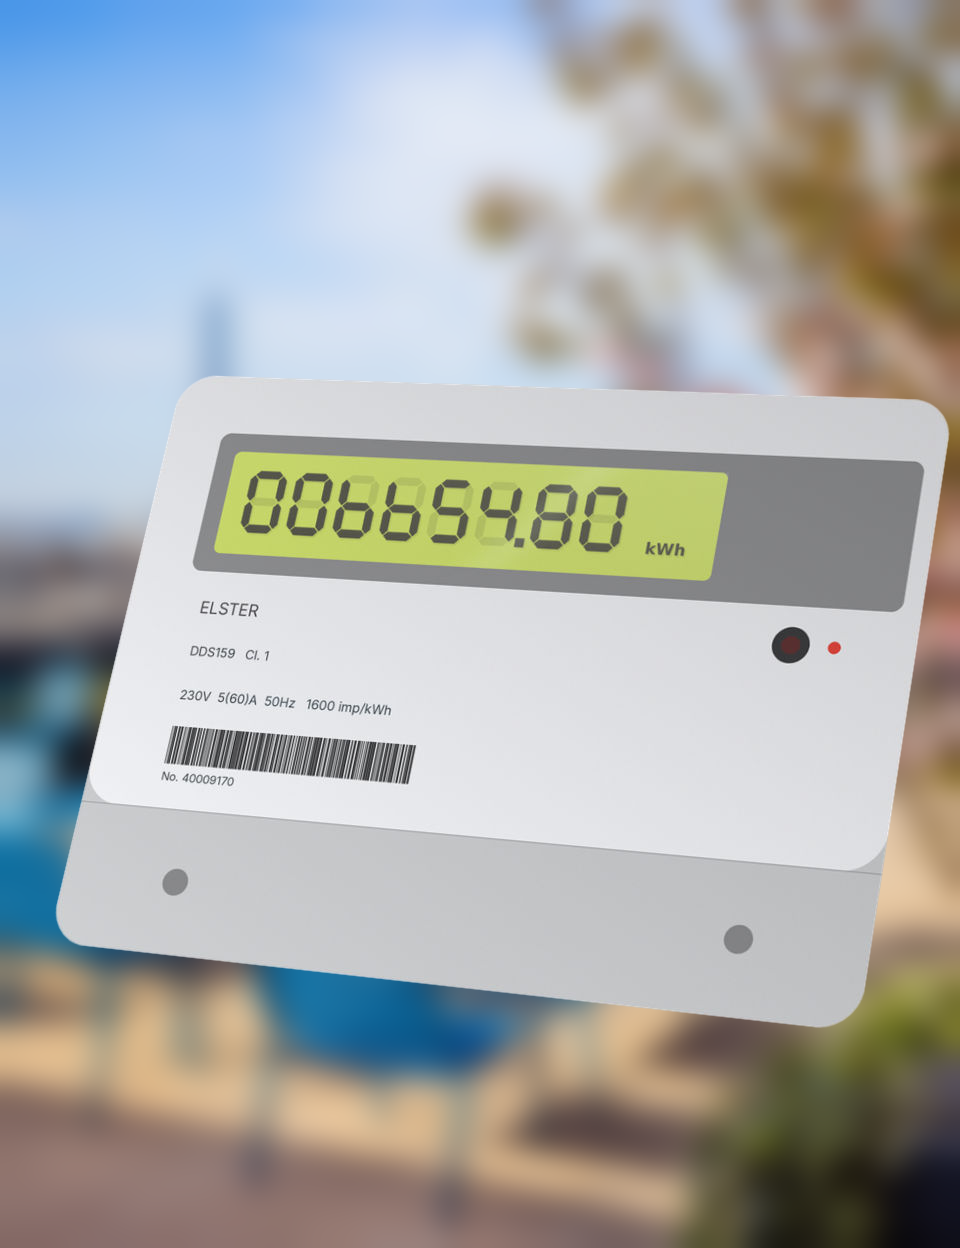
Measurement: 6654.80 kWh
